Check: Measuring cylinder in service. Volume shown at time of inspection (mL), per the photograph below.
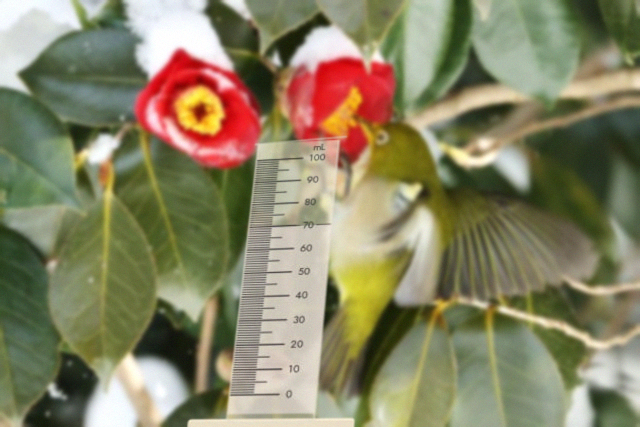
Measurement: 70 mL
